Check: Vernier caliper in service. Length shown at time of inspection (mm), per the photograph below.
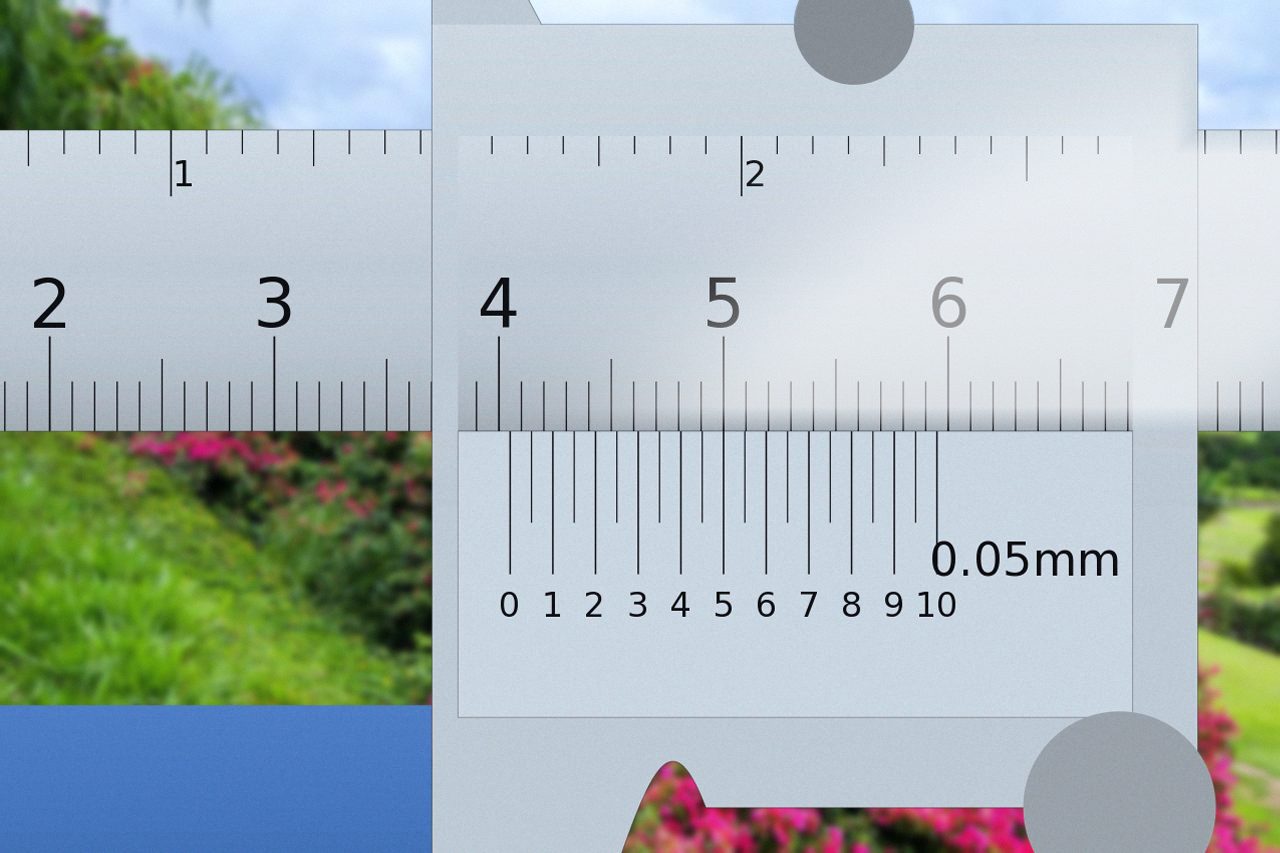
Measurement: 40.50 mm
